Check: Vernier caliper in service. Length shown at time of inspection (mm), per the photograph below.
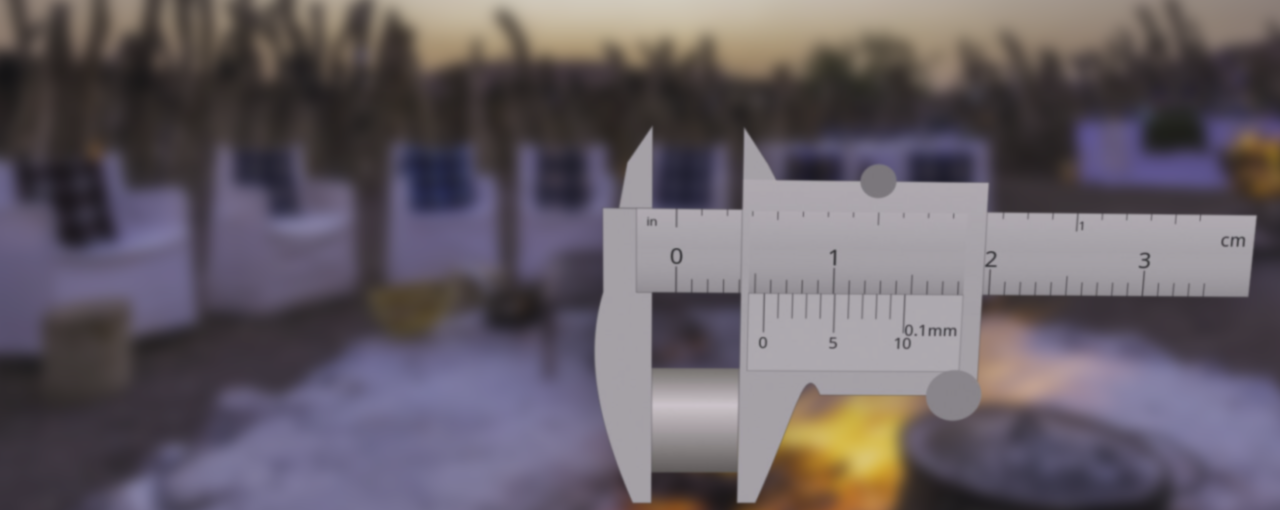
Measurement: 5.6 mm
